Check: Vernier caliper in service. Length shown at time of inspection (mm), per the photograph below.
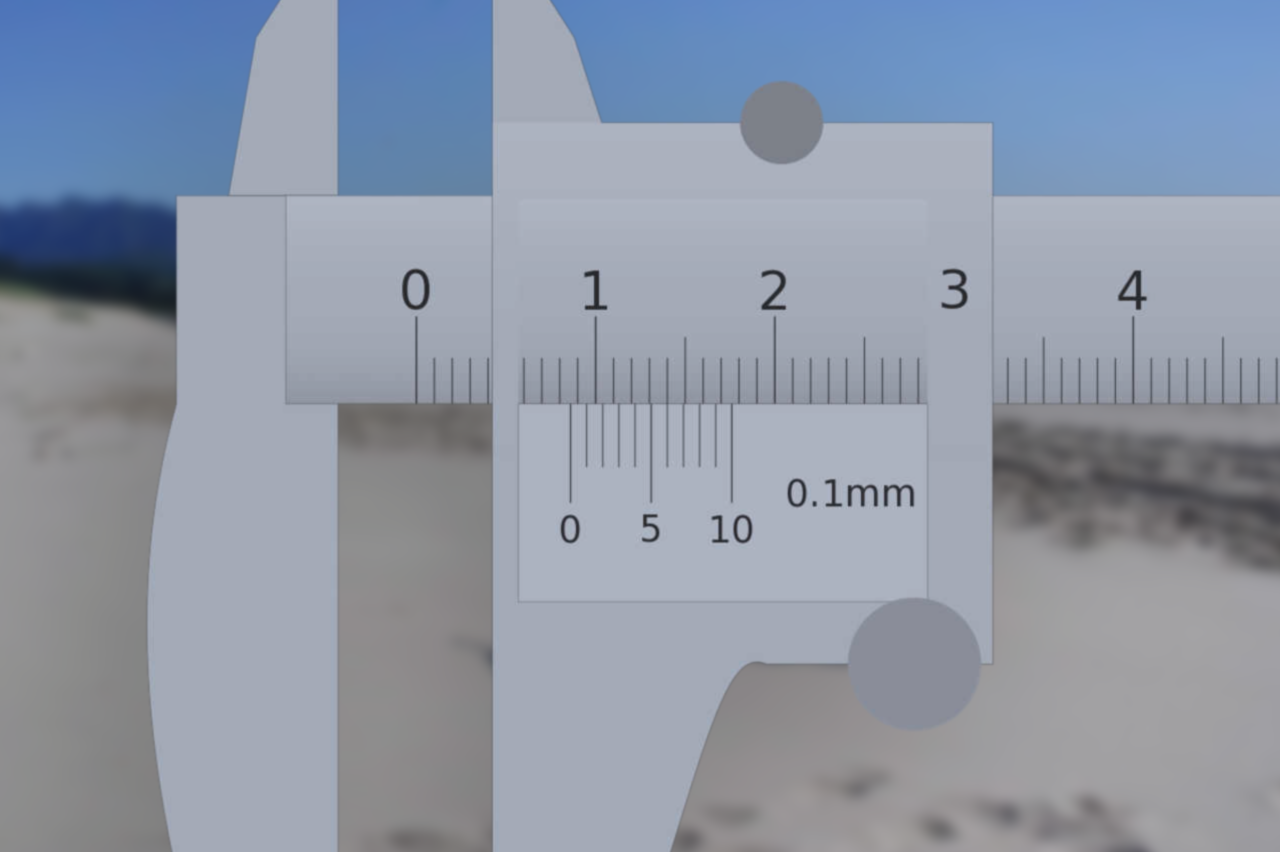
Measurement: 8.6 mm
